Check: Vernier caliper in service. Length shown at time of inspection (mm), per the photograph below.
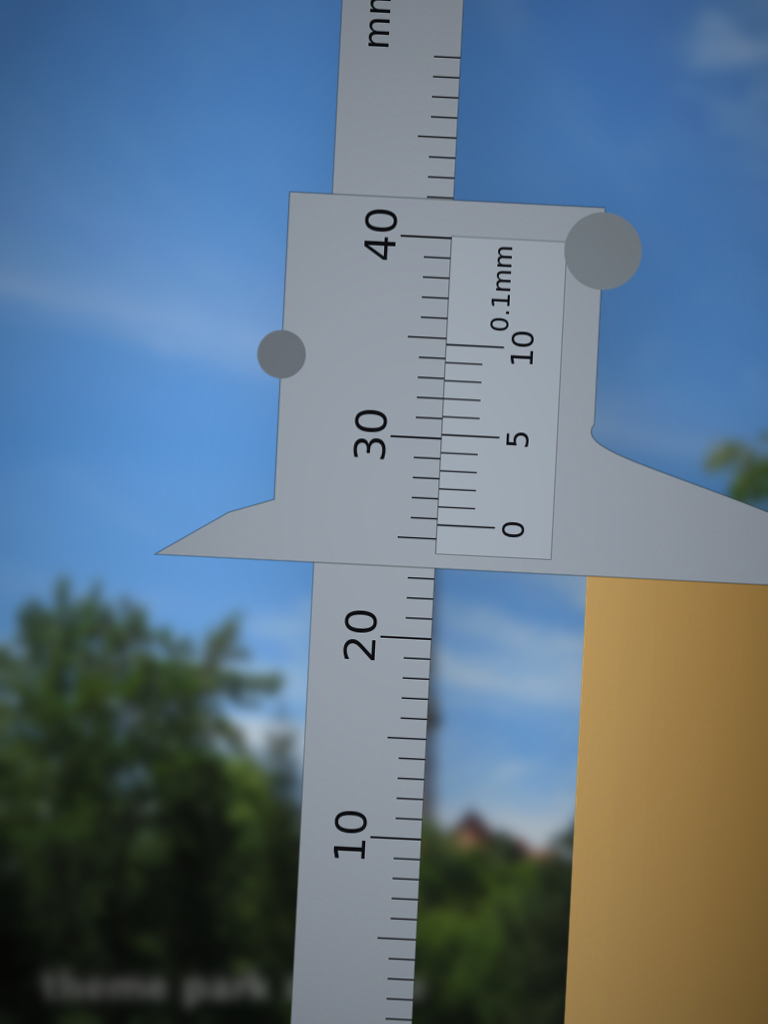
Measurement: 25.7 mm
